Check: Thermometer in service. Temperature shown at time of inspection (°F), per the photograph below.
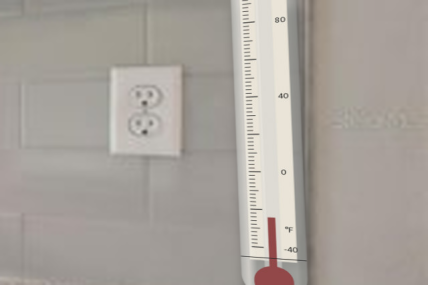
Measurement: -24 °F
